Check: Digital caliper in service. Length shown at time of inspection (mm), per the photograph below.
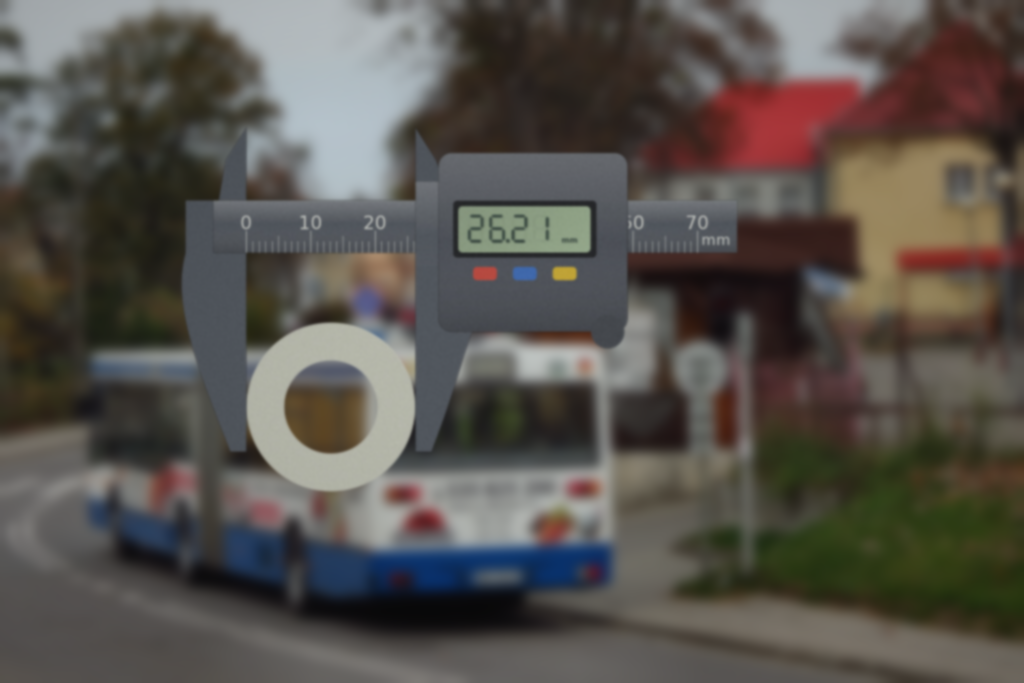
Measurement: 26.21 mm
